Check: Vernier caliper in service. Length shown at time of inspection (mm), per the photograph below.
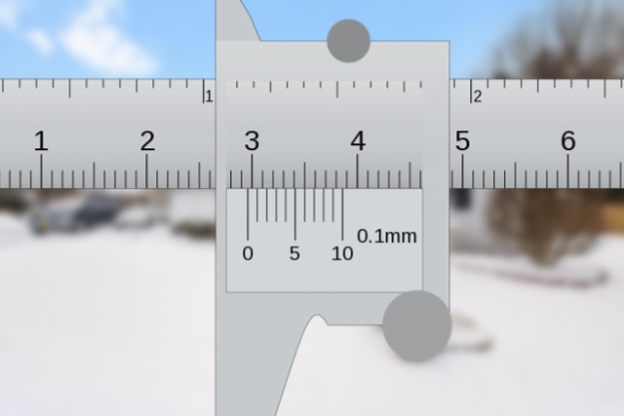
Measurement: 29.6 mm
